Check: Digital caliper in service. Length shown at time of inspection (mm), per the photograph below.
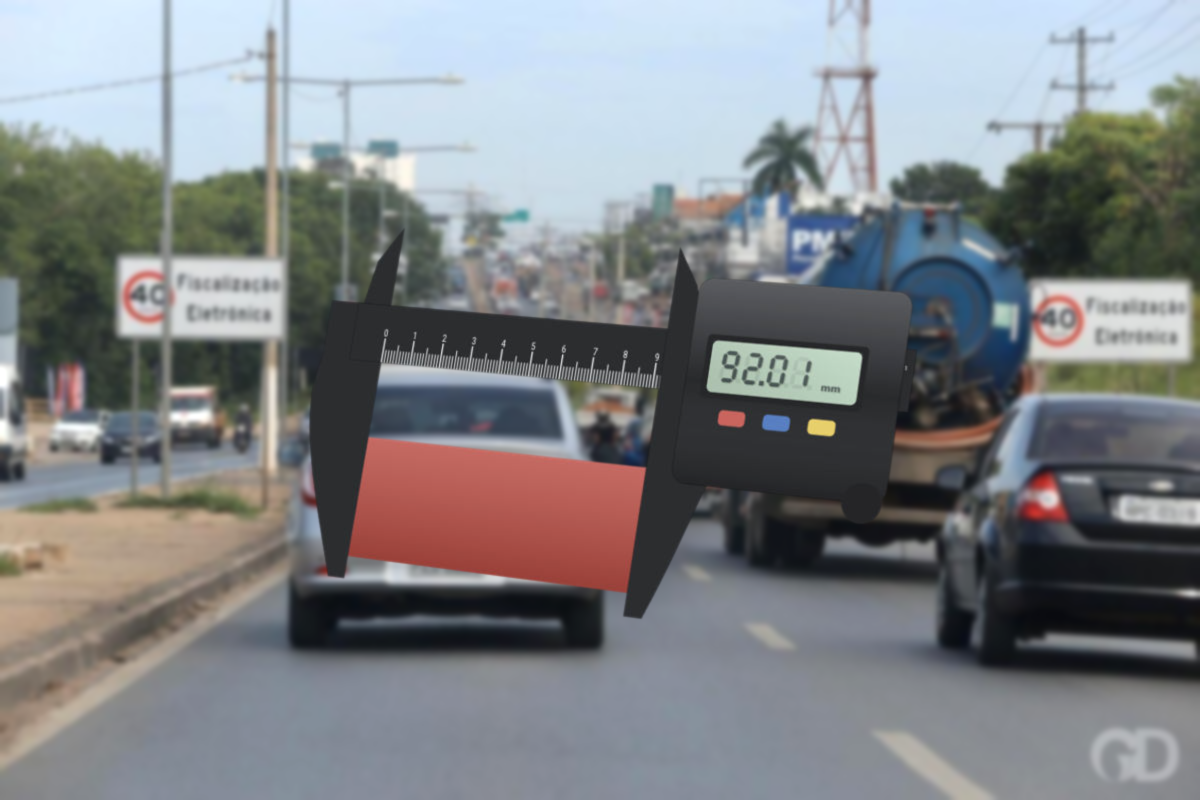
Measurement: 92.01 mm
